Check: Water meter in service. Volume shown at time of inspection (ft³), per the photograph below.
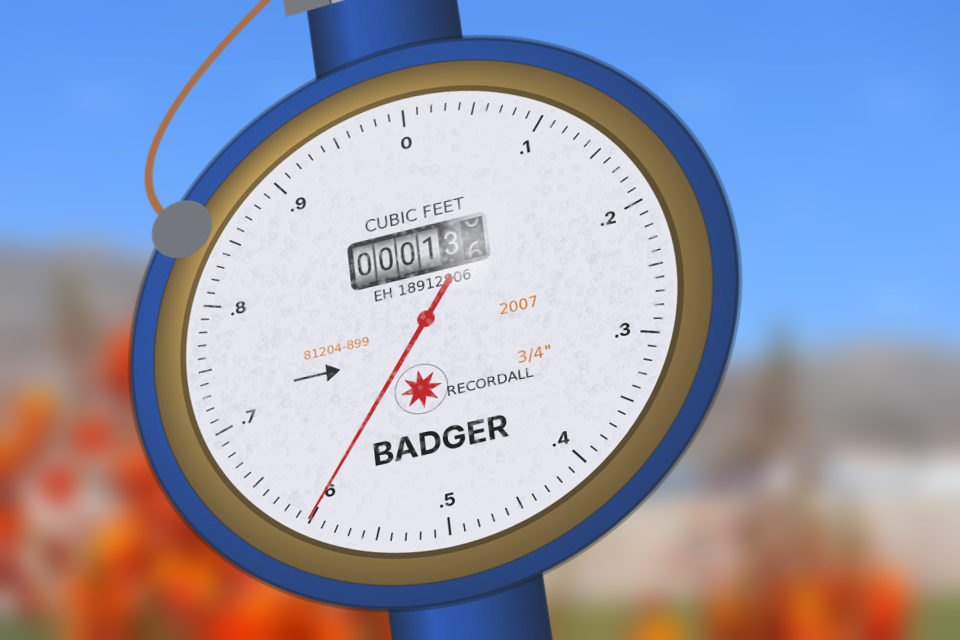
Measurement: 135.60 ft³
